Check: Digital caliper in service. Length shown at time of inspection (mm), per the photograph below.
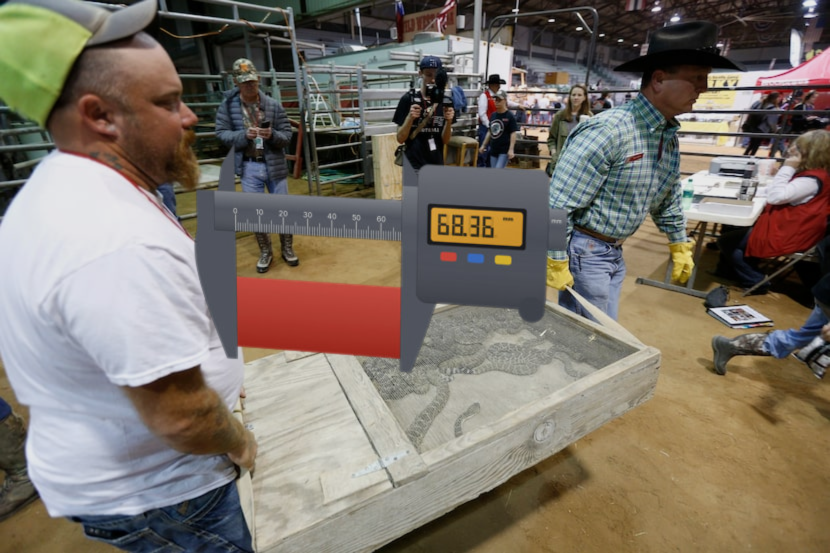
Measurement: 68.36 mm
